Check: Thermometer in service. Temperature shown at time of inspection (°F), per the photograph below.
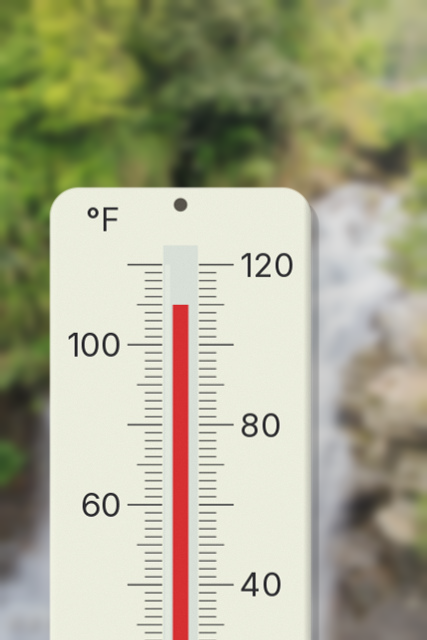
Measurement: 110 °F
